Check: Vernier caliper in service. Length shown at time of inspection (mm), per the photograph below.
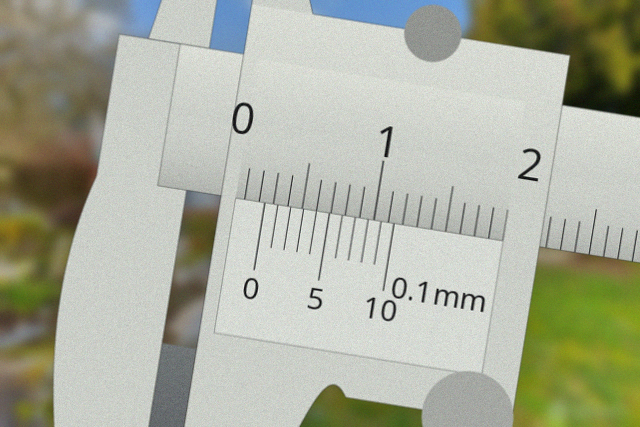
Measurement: 2.4 mm
